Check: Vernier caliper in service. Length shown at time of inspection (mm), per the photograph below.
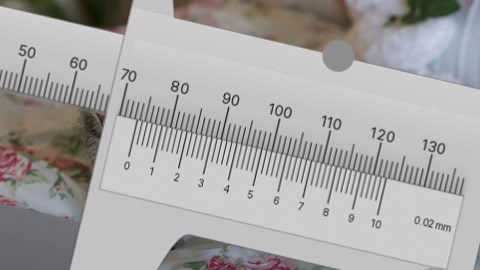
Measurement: 73.5 mm
